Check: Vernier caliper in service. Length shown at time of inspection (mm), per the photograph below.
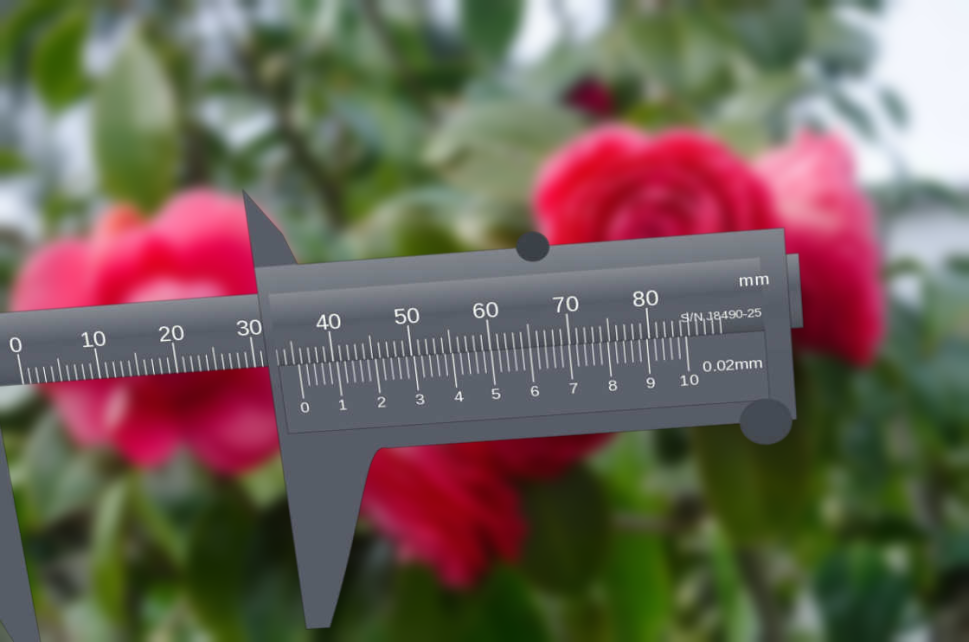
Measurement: 35.6 mm
